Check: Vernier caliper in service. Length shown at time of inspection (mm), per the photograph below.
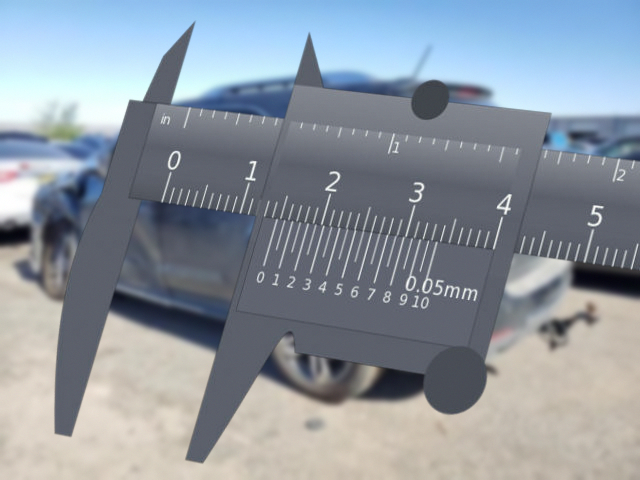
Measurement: 14.6 mm
